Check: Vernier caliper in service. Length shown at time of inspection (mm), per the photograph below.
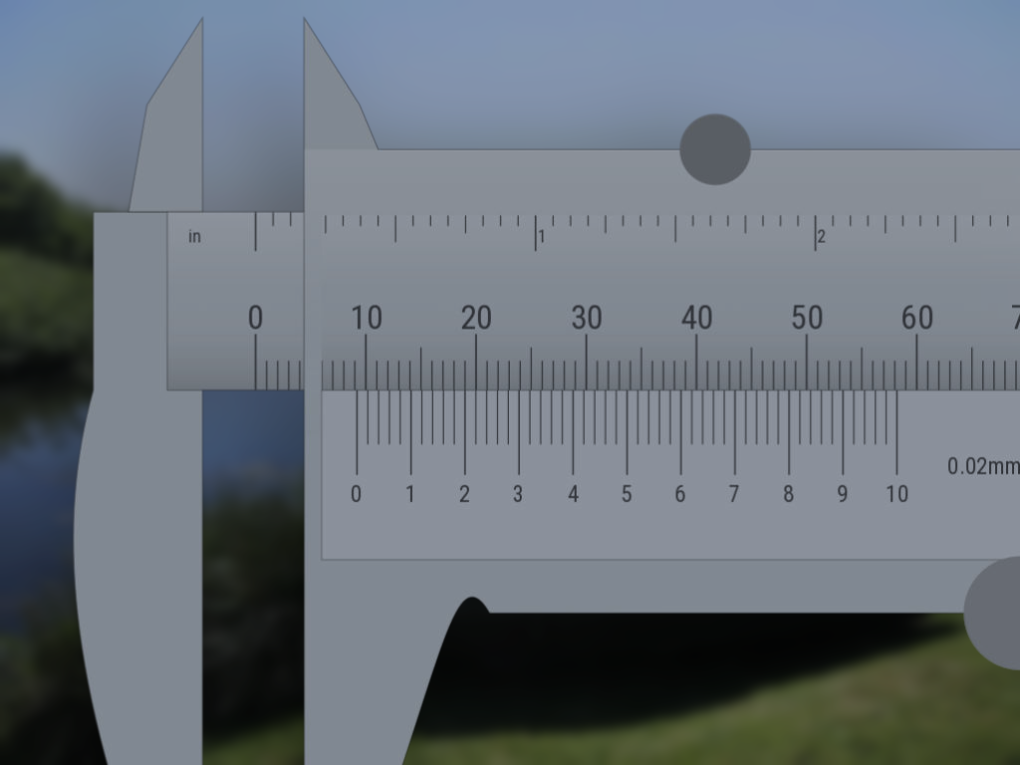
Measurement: 9.2 mm
